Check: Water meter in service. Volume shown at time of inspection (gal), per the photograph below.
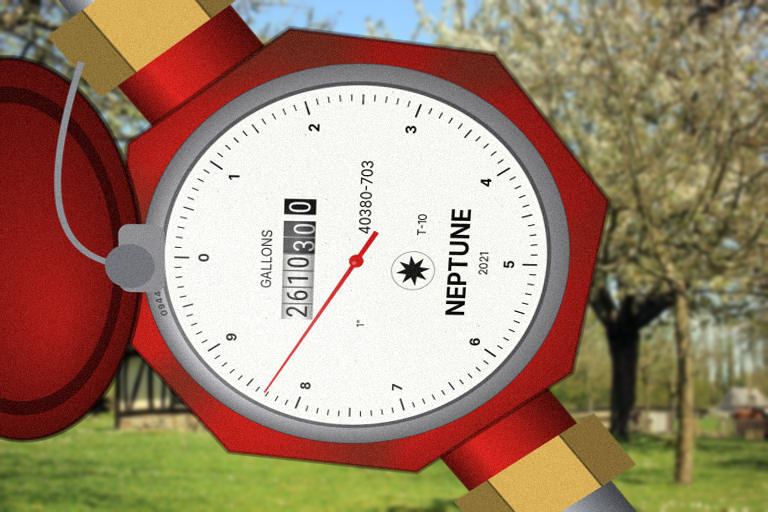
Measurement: 2610298.3 gal
